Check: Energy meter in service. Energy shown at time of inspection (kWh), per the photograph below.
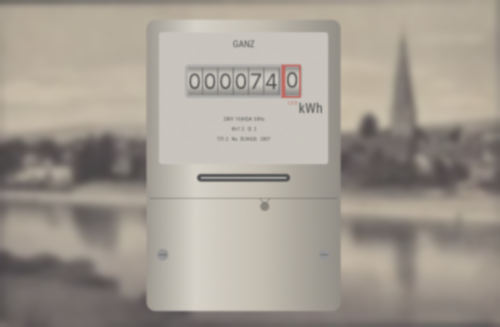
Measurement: 74.0 kWh
